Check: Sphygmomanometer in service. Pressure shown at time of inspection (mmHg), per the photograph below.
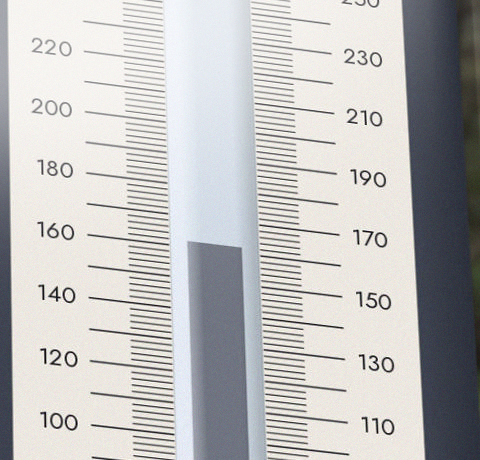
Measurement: 162 mmHg
